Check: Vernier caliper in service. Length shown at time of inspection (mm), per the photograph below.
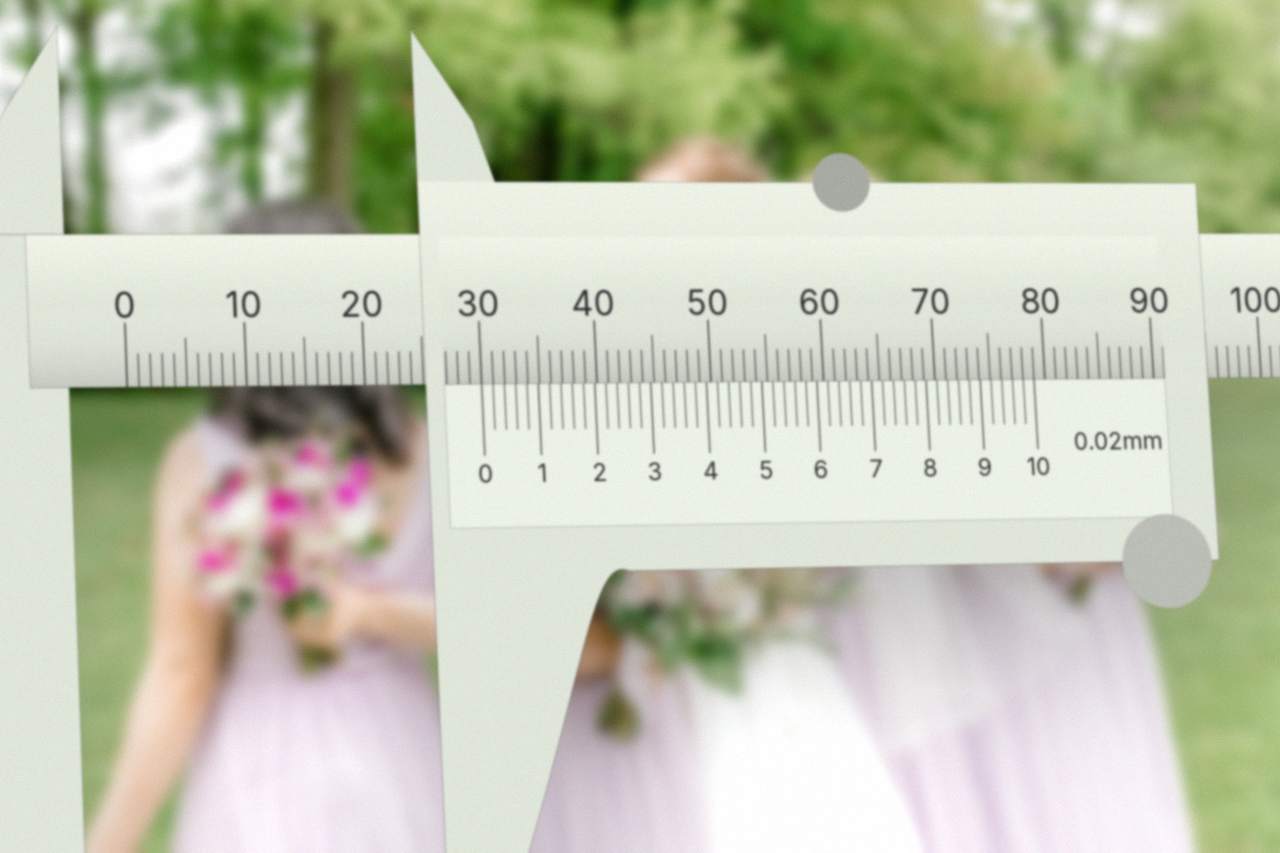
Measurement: 30.0 mm
